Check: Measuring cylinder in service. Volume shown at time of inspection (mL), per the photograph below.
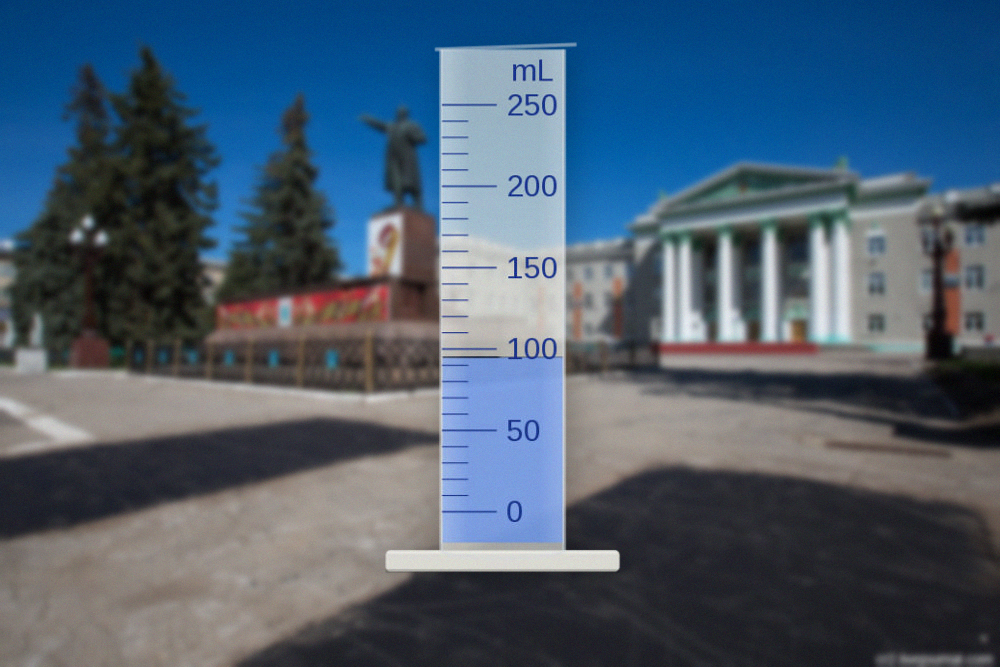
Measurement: 95 mL
